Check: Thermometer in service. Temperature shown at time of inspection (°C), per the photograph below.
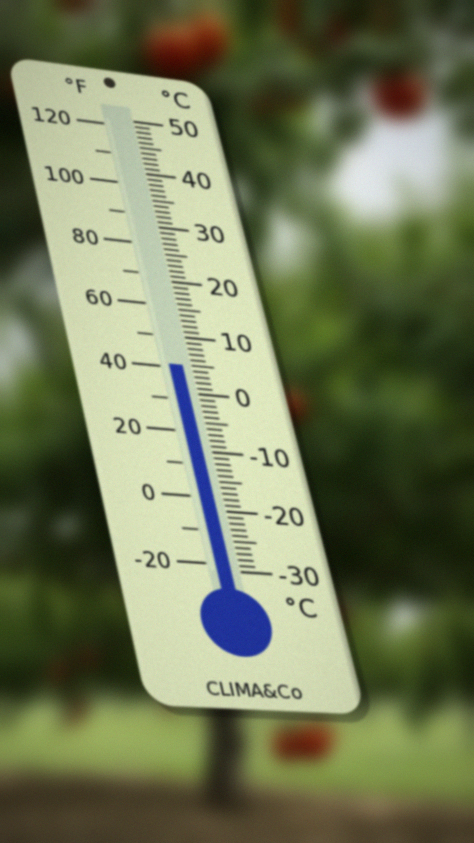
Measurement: 5 °C
